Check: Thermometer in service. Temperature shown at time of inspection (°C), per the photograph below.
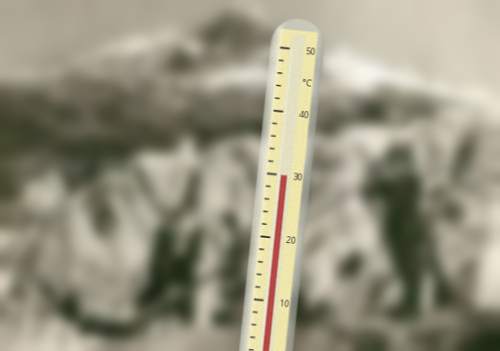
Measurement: 30 °C
